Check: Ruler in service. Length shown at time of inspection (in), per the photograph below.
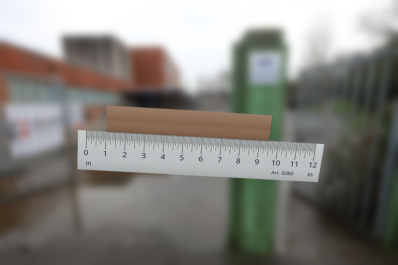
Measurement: 8.5 in
